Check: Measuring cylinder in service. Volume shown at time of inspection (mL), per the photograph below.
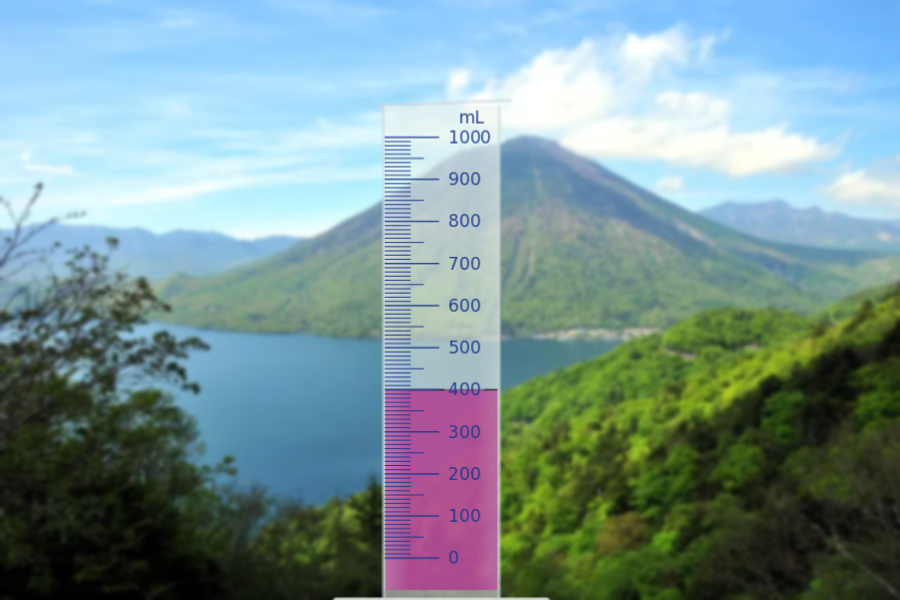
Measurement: 400 mL
